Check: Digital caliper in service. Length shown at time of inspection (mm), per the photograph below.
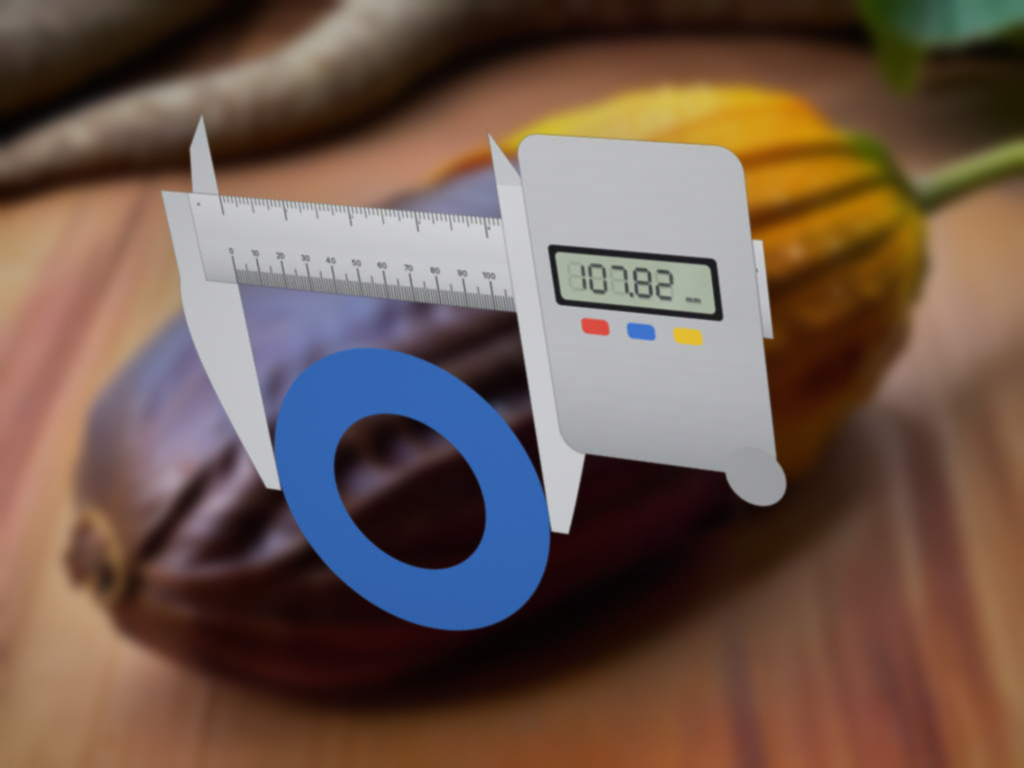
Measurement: 107.82 mm
